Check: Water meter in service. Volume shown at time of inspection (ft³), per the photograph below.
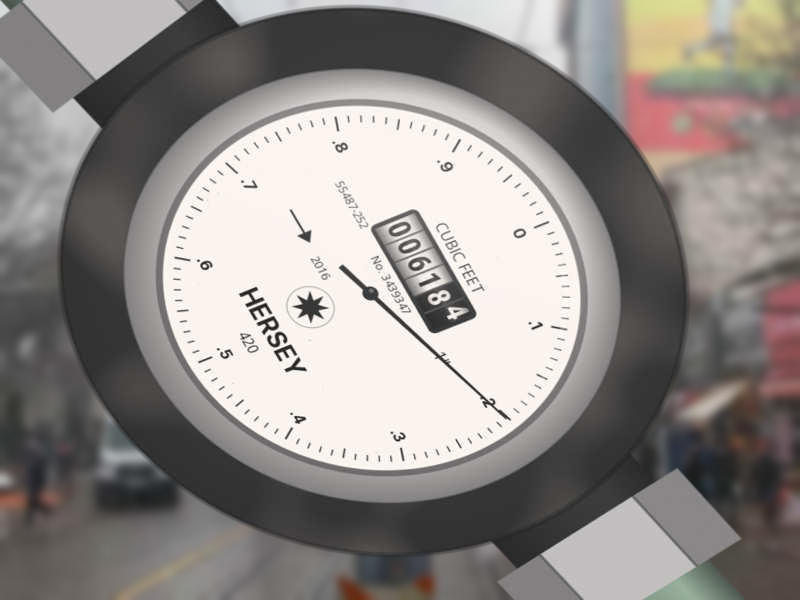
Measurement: 6184.20 ft³
